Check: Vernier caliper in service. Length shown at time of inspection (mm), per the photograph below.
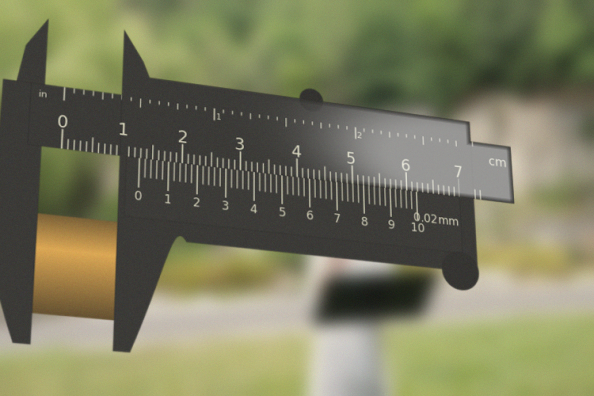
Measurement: 12.8 mm
